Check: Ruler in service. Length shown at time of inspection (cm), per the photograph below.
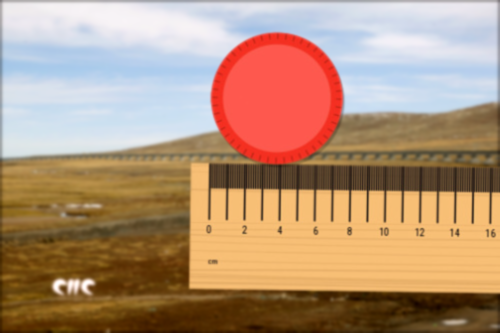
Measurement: 7.5 cm
